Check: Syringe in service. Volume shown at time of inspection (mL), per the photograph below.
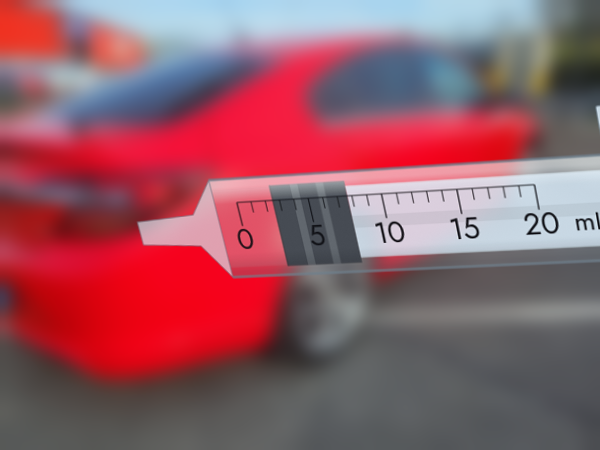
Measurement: 2.5 mL
